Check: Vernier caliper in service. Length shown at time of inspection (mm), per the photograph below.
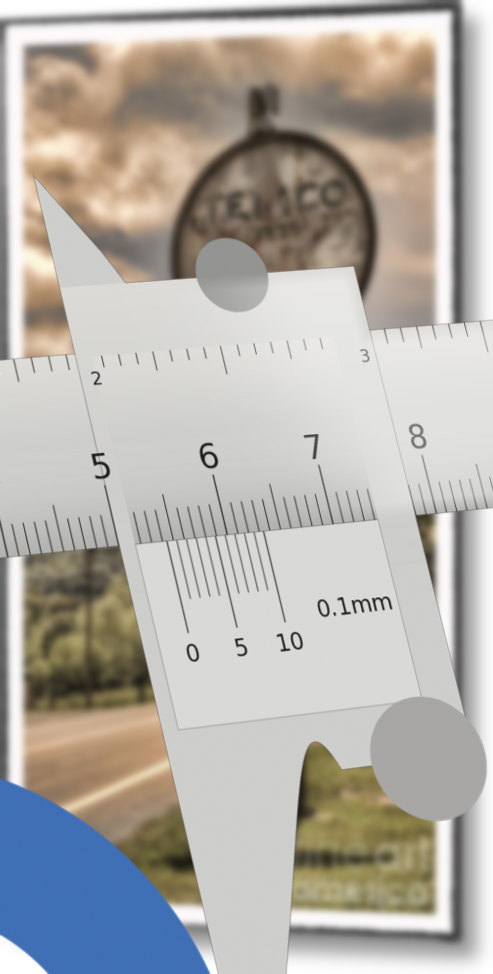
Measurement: 54.4 mm
